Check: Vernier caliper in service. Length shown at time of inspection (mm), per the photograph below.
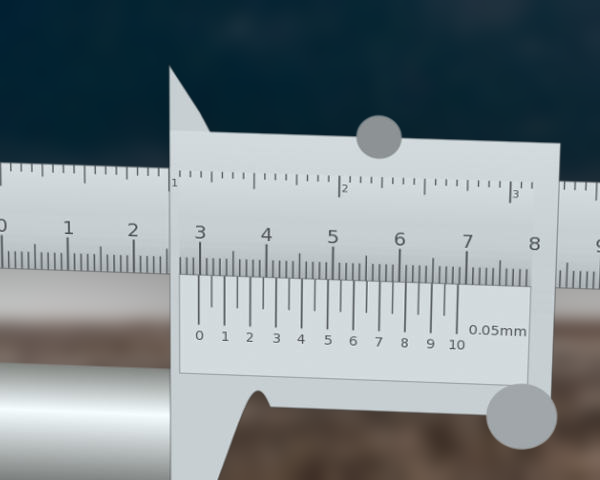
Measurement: 29.8 mm
